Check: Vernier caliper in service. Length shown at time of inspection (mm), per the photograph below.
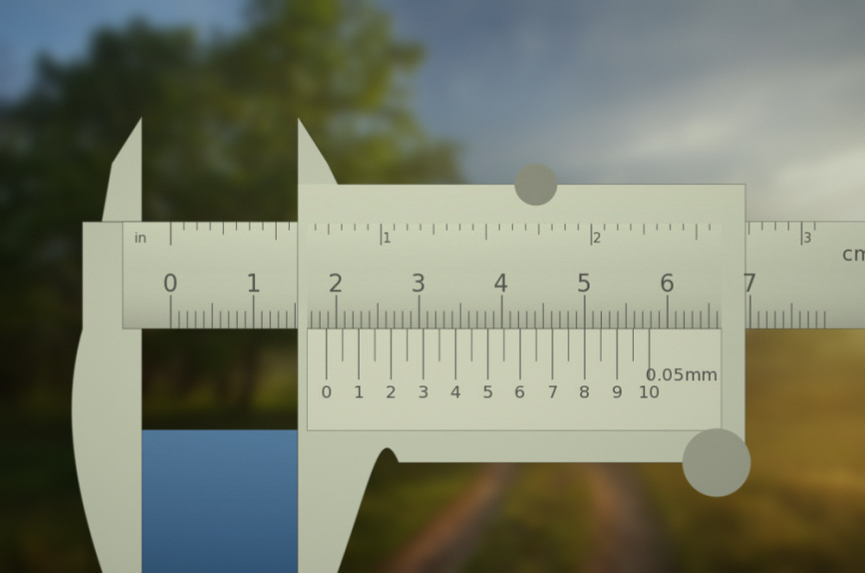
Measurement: 18.8 mm
